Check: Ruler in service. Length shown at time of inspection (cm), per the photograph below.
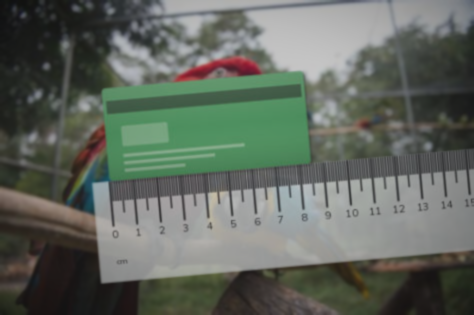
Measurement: 8.5 cm
